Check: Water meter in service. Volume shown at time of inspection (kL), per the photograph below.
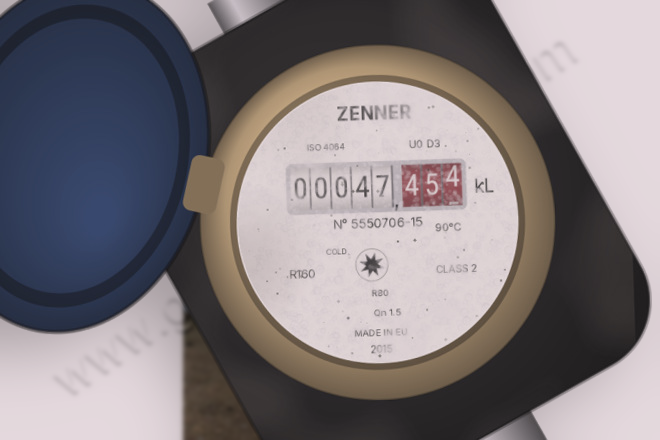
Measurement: 47.454 kL
